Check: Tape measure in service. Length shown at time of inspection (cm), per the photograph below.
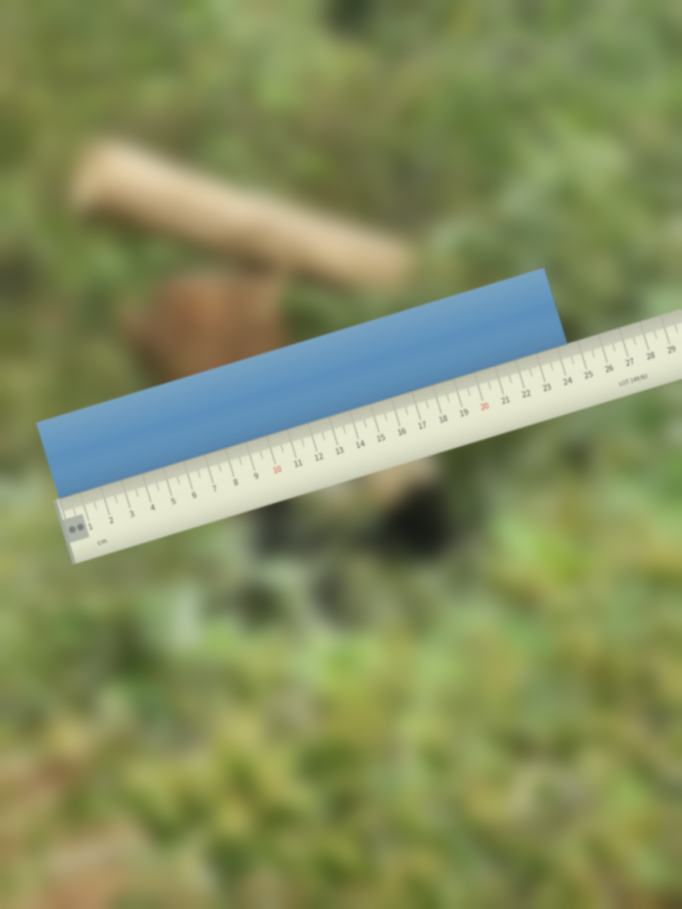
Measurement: 24.5 cm
